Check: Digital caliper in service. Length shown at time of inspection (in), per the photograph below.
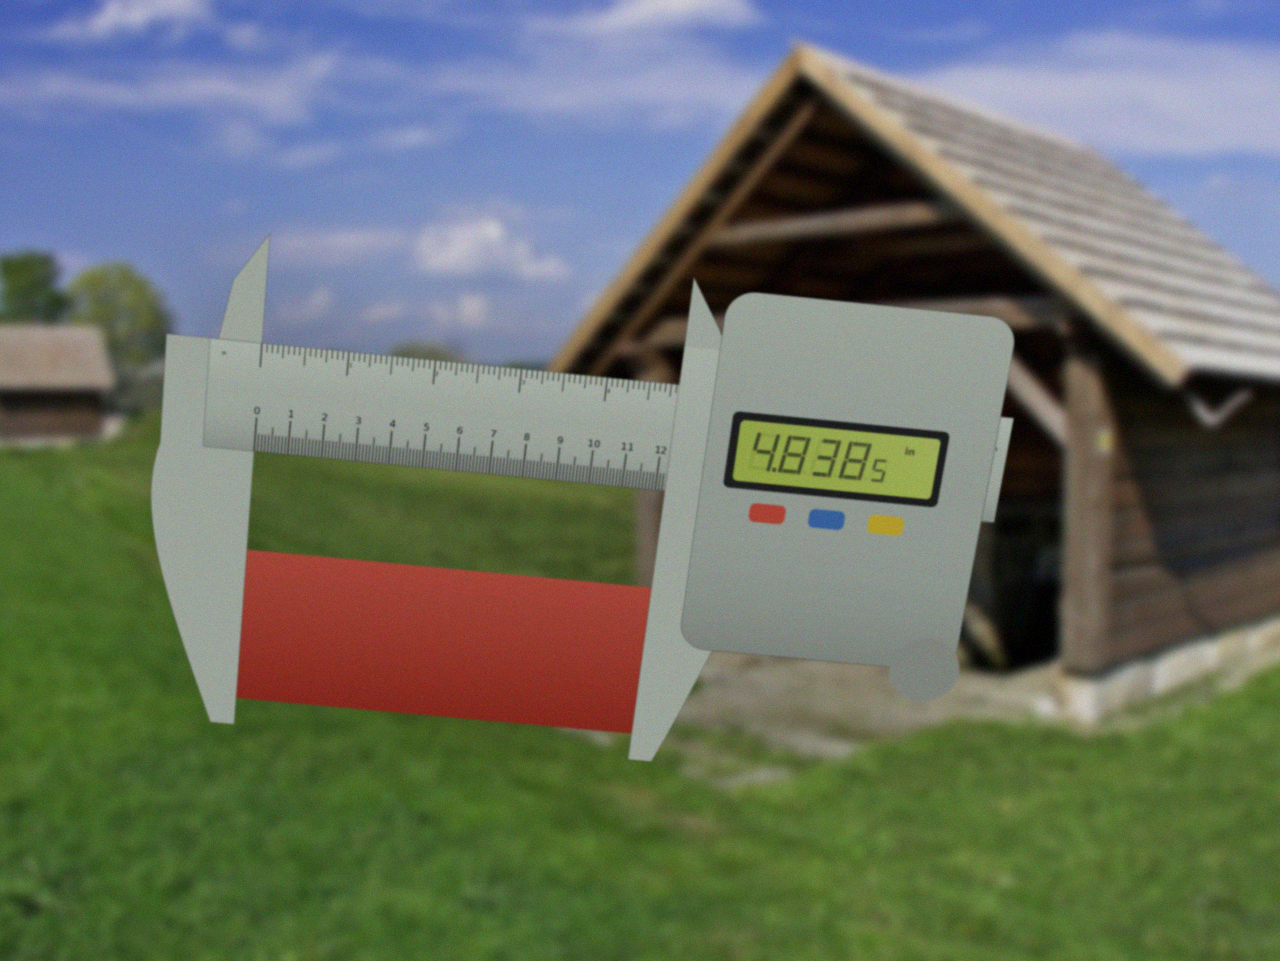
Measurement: 4.8385 in
